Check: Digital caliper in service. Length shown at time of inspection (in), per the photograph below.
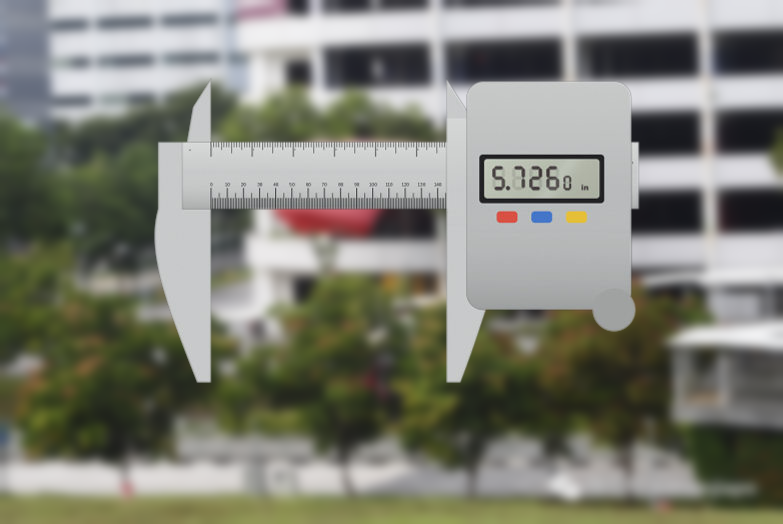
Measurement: 5.7260 in
